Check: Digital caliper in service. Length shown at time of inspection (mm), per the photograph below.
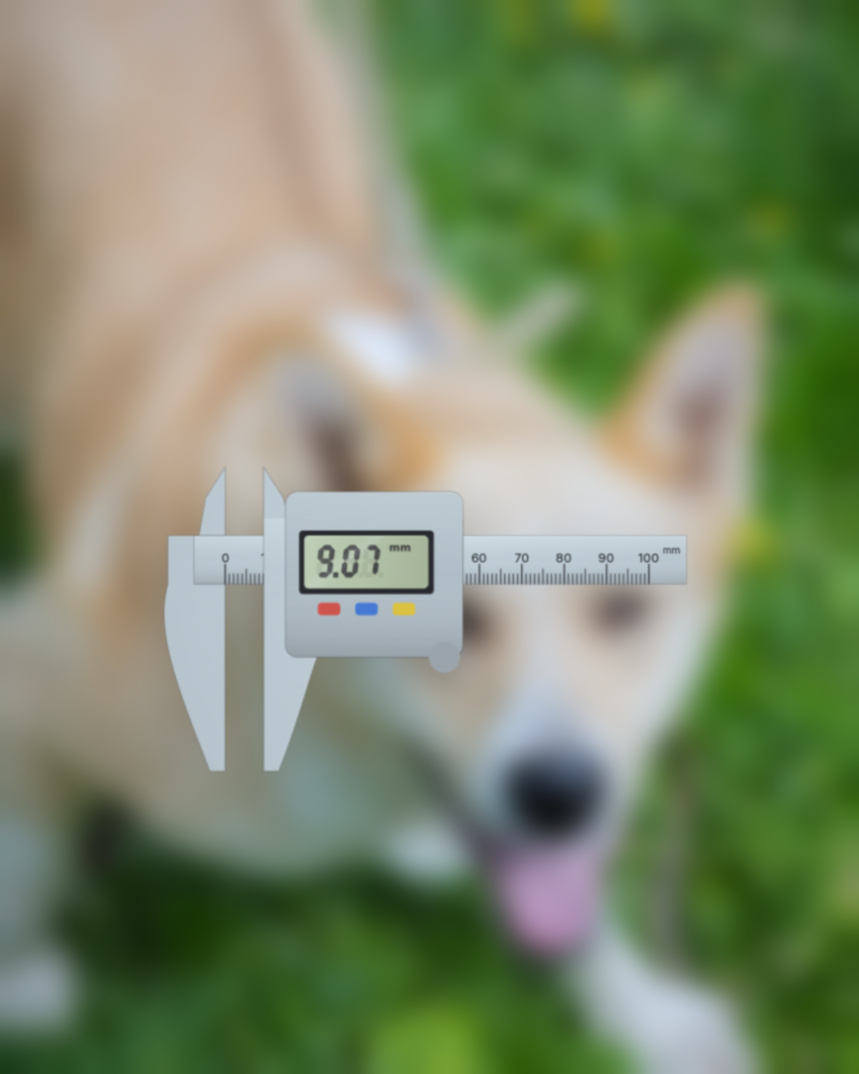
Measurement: 9.07 mm
